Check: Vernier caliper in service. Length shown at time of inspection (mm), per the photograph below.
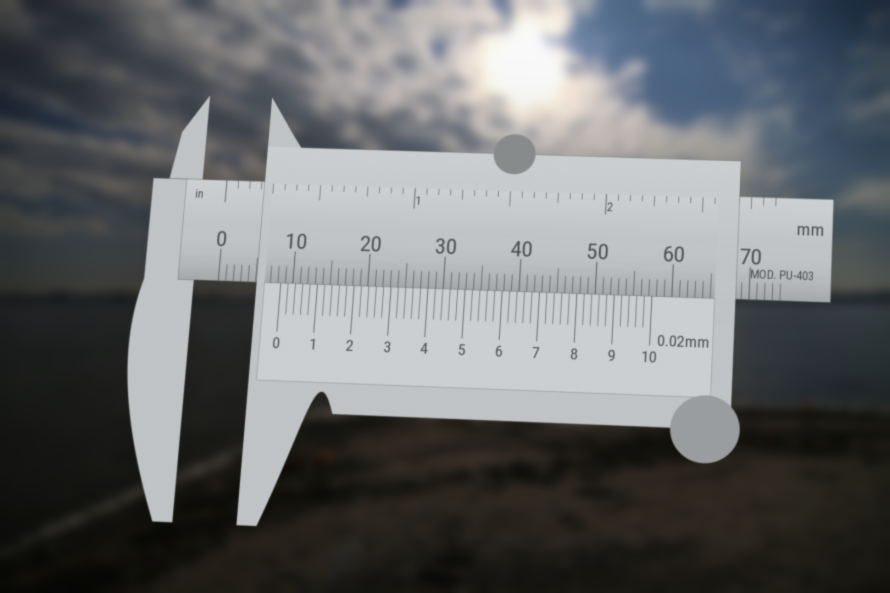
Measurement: 8.4 mm
